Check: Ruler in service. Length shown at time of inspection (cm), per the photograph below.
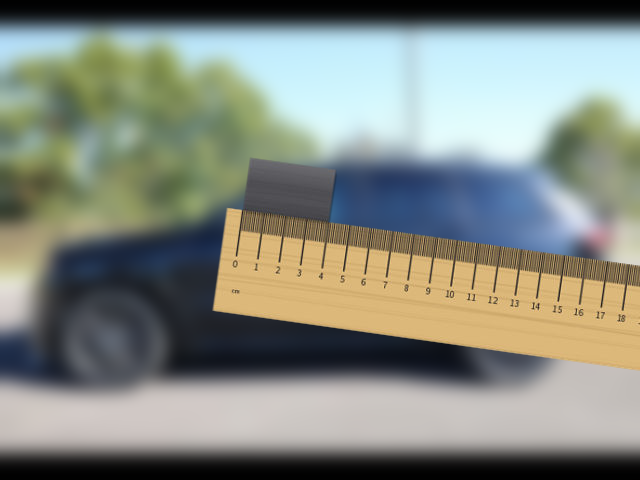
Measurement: 4 cm
